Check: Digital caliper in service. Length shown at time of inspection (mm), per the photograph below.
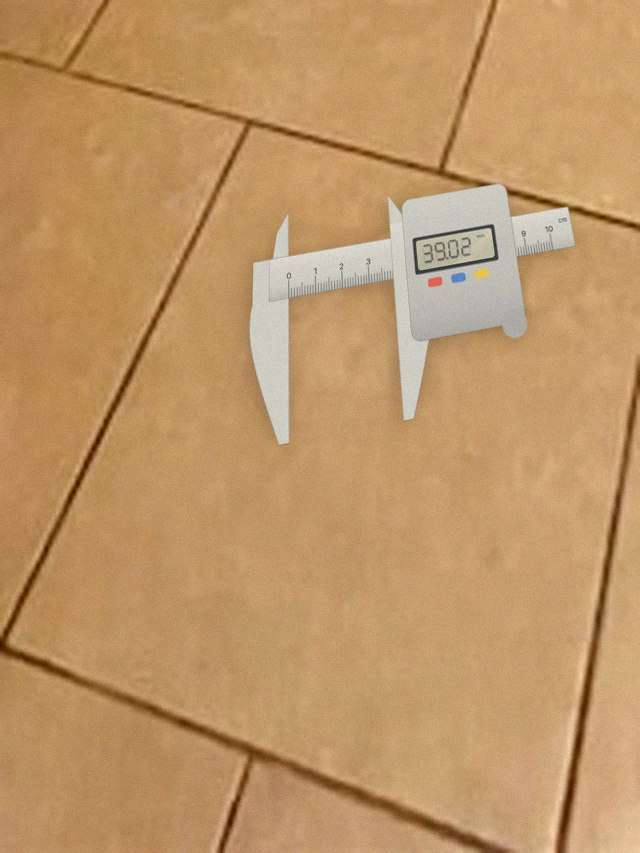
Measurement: 39.02 mm
